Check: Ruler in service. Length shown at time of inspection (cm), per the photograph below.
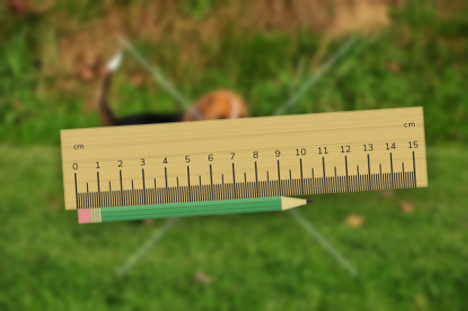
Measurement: 10.5 cm
